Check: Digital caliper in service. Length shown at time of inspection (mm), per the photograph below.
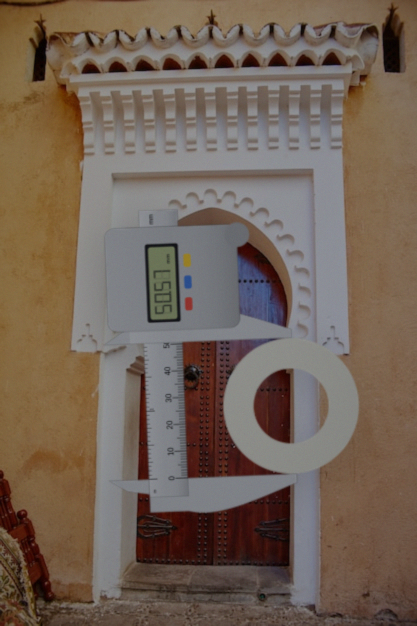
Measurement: 50.57 mm
